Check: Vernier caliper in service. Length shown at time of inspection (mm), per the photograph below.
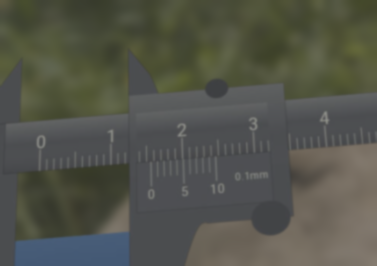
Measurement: 15.6 mm
